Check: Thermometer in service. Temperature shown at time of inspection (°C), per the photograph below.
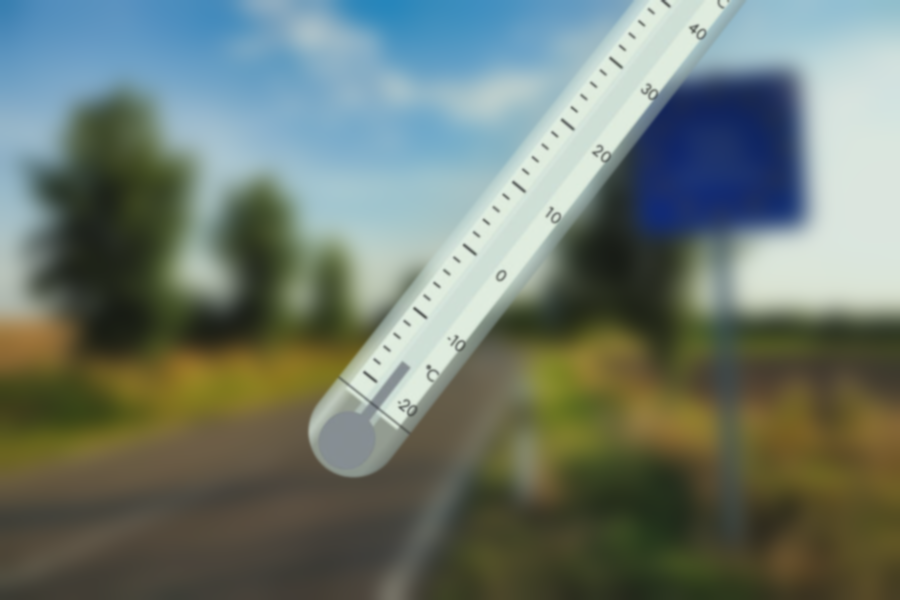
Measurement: -16 °C
